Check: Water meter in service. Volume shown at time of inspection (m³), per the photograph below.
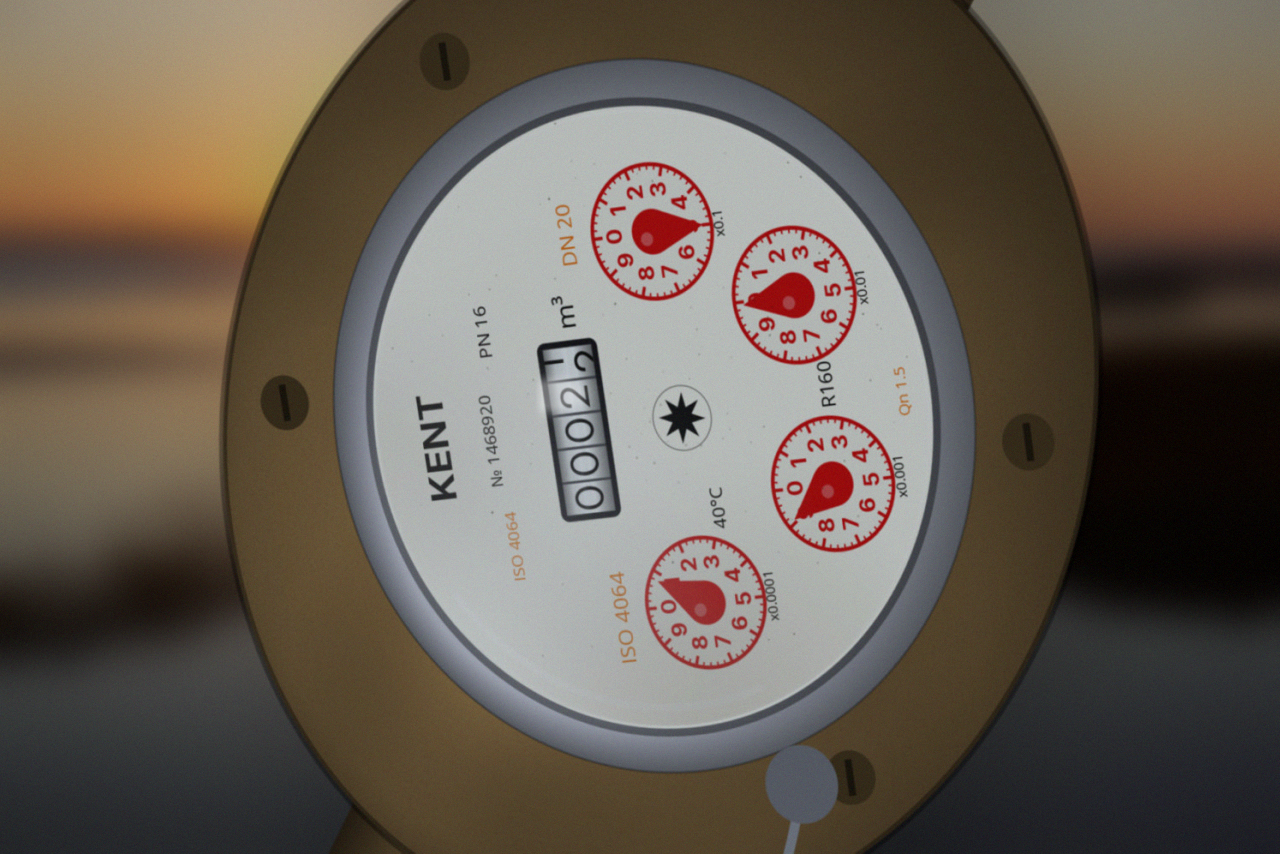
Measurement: 21.4990 m³
